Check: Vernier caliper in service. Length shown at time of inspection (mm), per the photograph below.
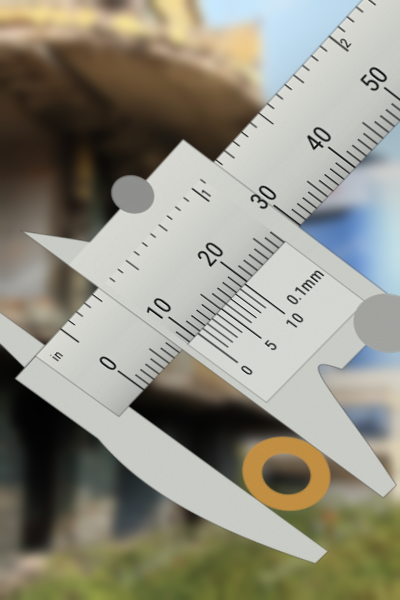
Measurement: 10.6 mm
